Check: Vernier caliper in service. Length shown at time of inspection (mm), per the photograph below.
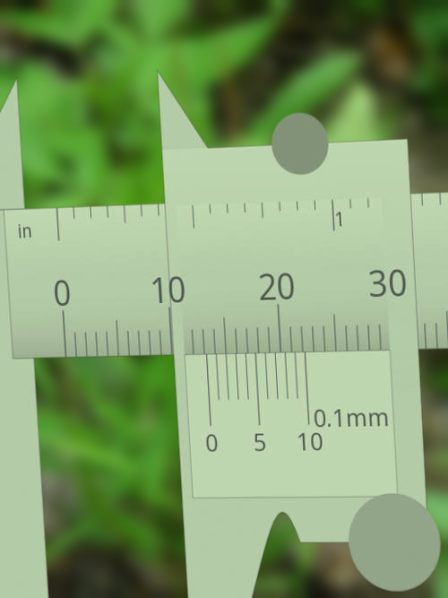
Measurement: 13.2 mm
